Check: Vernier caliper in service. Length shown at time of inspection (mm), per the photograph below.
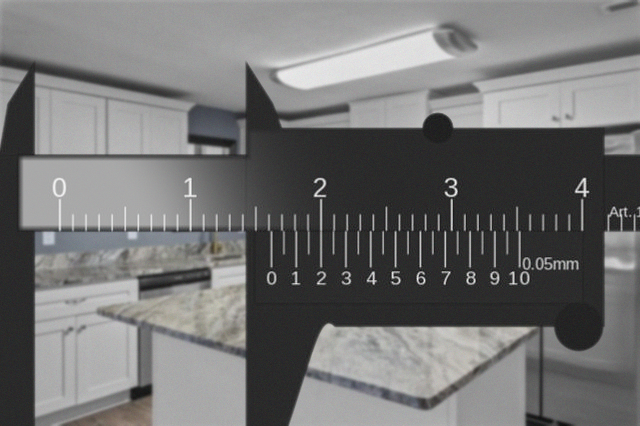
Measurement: 16.2 mm
